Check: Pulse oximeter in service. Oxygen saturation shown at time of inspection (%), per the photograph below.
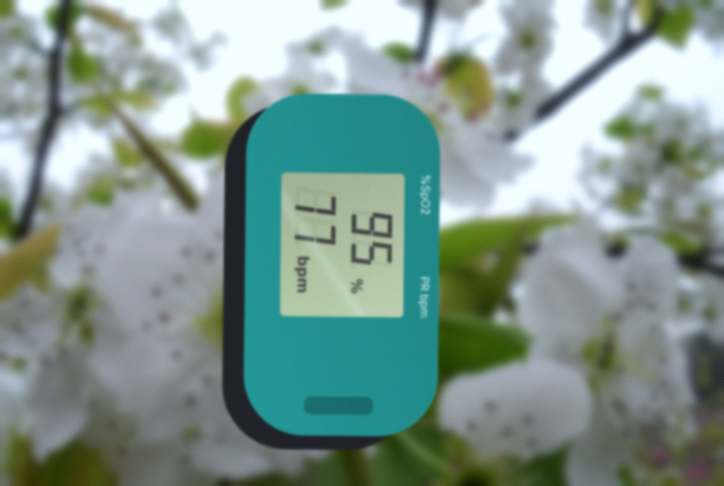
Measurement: 95 %
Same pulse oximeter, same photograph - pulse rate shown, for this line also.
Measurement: 77 bpm
